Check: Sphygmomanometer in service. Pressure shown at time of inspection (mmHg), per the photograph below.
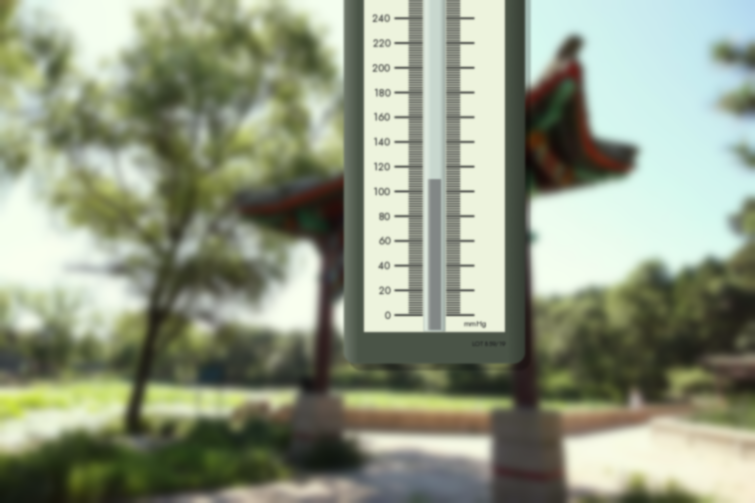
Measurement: 110 mmHg
